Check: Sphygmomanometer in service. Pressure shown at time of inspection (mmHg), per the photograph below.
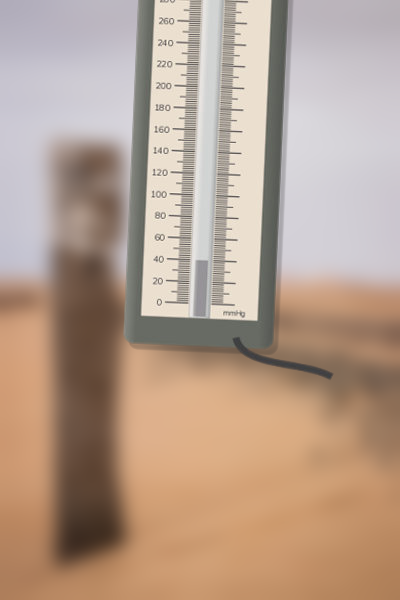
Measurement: 40 mmHg
